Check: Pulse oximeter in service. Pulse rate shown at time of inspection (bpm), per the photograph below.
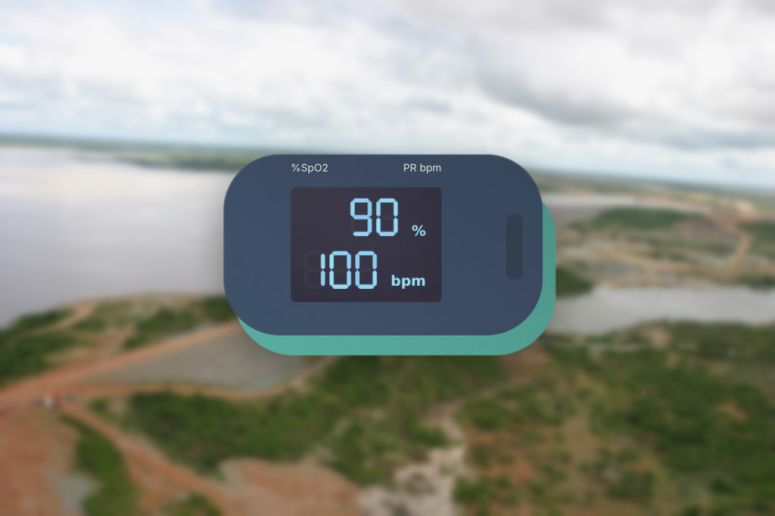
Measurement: 100 bpm
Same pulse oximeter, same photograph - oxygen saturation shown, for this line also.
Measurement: 90 %
